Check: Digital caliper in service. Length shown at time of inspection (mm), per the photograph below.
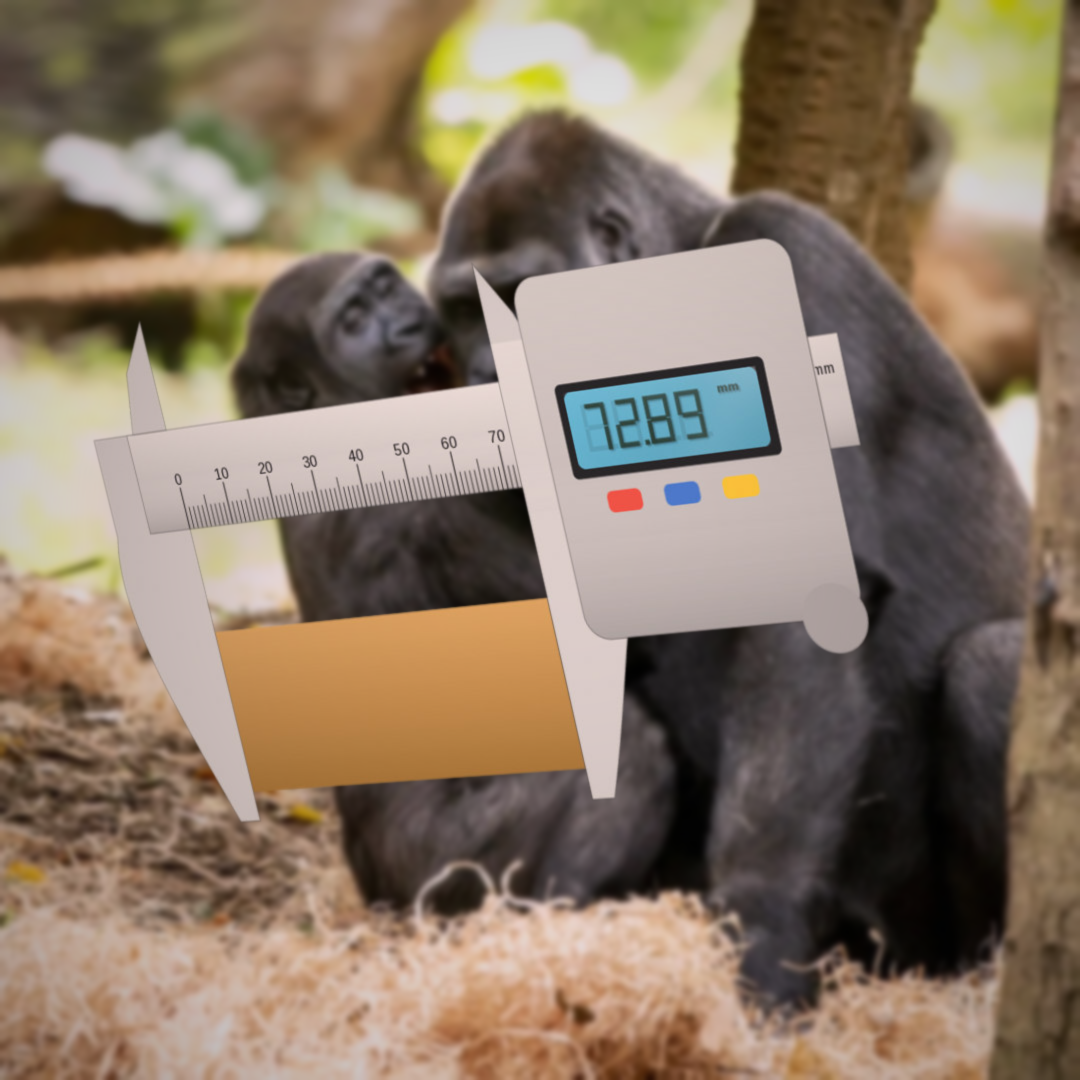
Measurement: 72.89 mm
